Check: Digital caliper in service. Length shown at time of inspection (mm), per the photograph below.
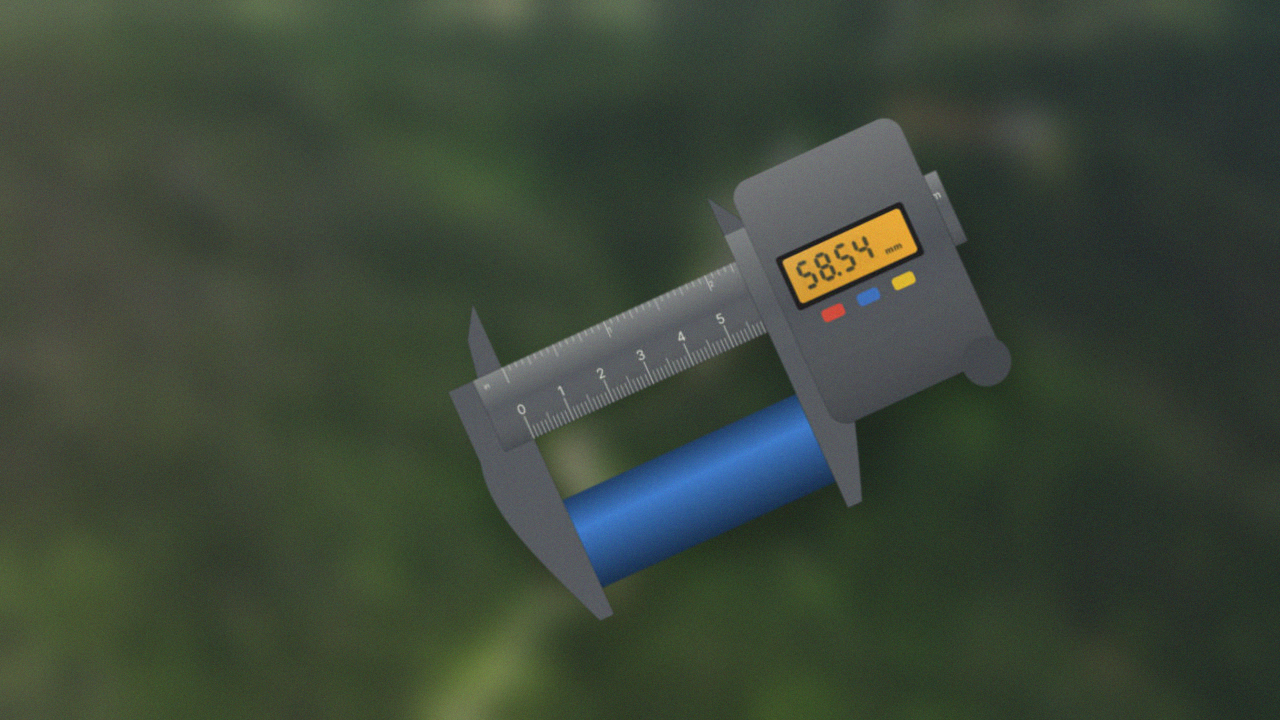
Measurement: 58.54 mm
